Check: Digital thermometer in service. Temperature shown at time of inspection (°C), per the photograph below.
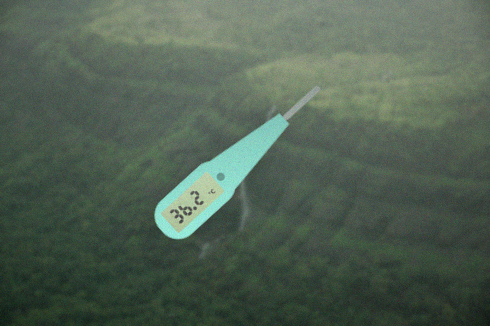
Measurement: 36.2 °C
